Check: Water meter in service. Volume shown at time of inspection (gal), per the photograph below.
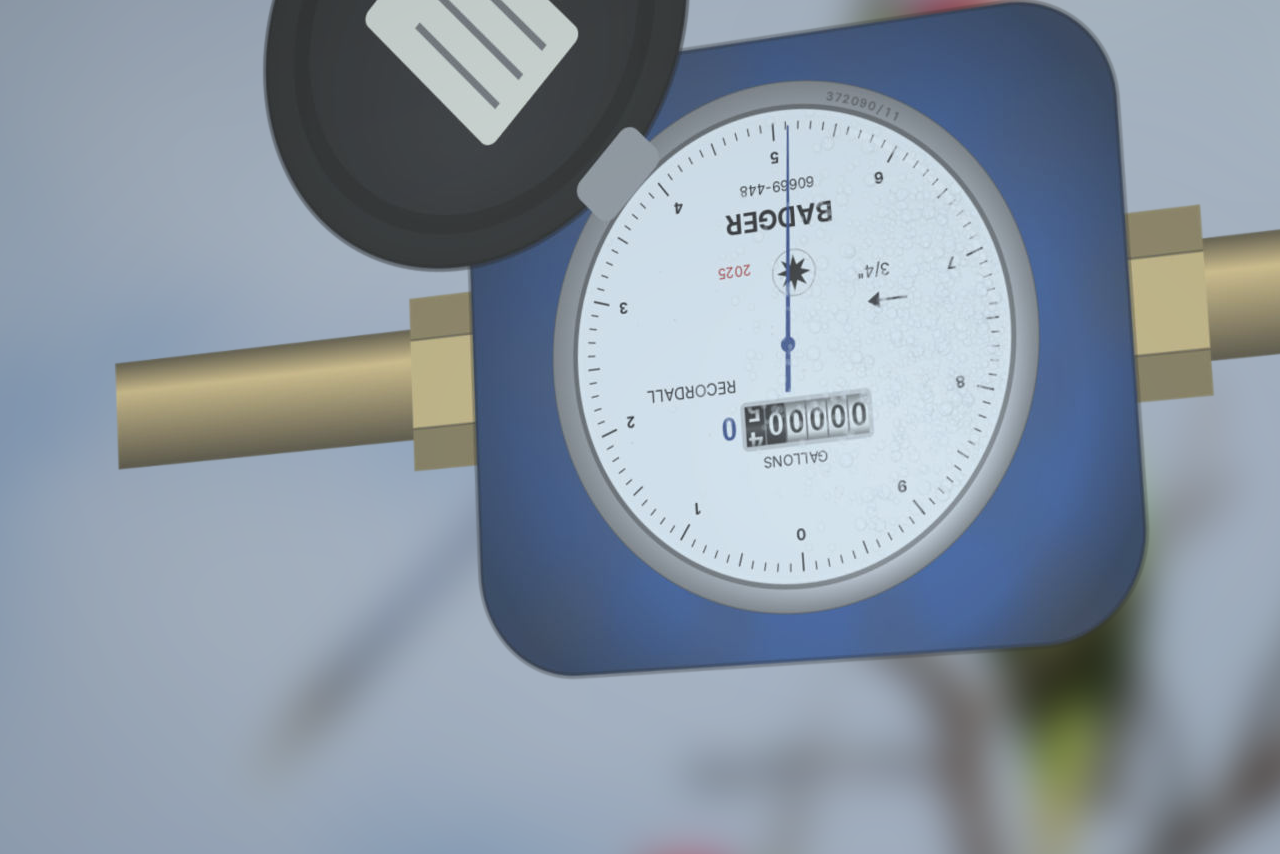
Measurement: 45.1 gal
